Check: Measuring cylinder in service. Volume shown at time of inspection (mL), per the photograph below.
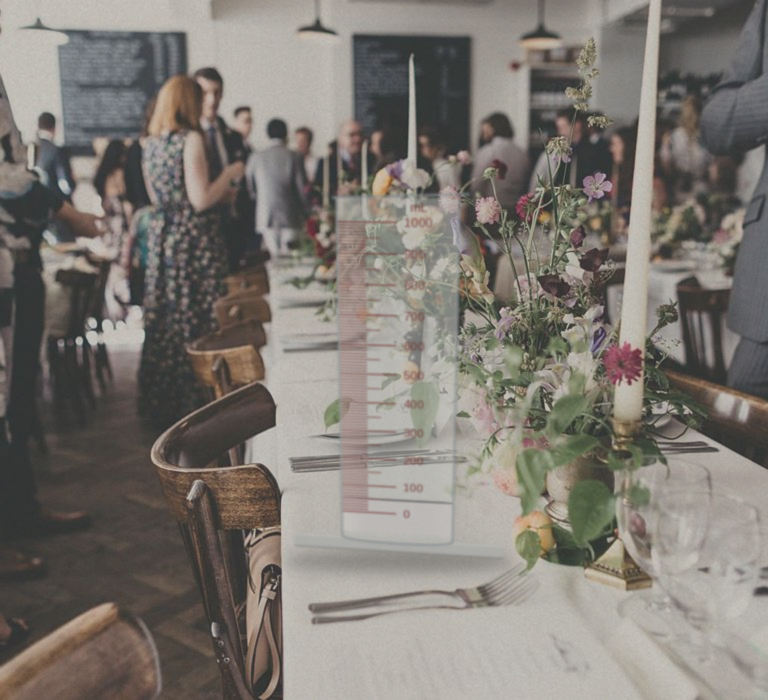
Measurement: 50 mL
